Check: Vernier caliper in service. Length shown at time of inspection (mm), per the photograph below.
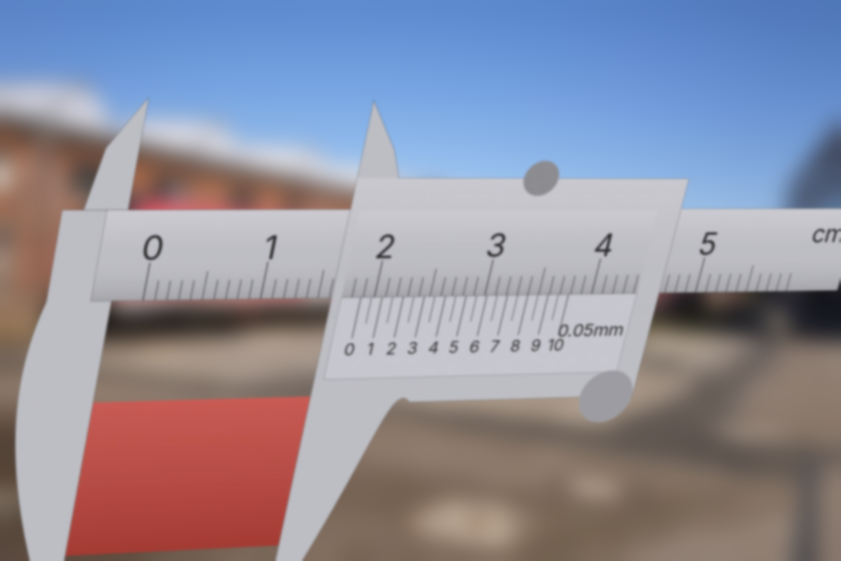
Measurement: 18.8 mm
